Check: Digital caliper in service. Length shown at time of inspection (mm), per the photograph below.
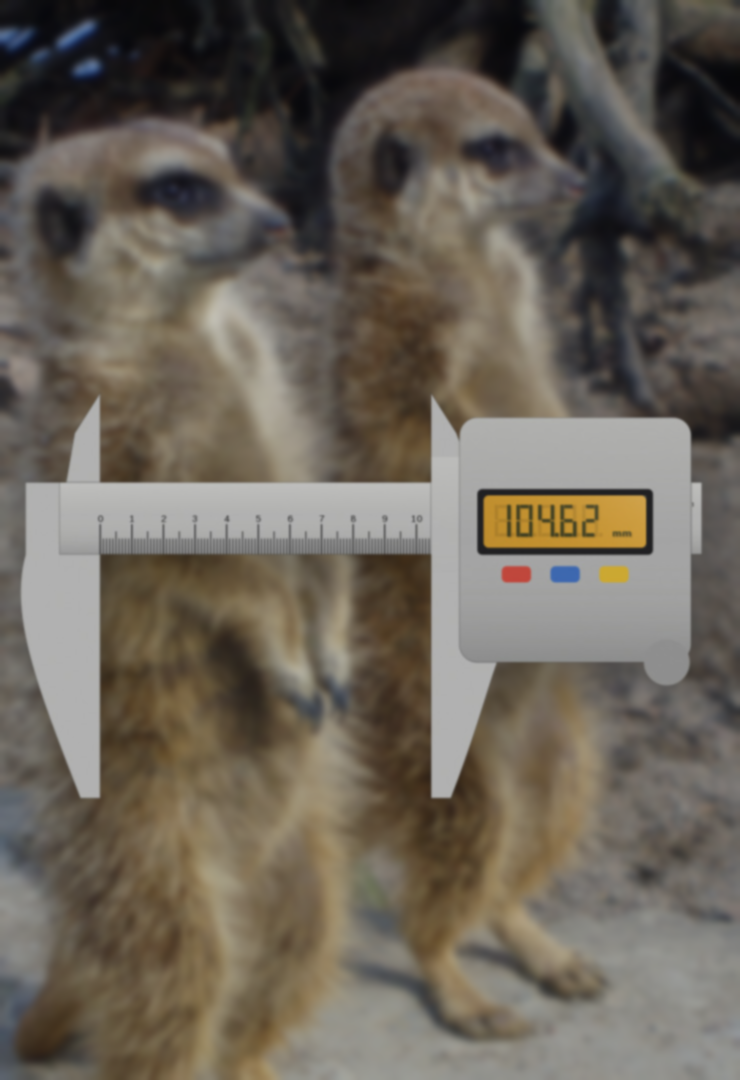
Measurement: 104.62 mm
